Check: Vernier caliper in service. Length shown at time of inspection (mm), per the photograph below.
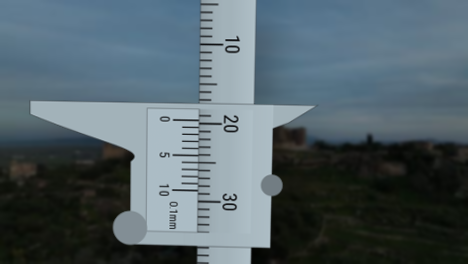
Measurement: 19.6 mm
